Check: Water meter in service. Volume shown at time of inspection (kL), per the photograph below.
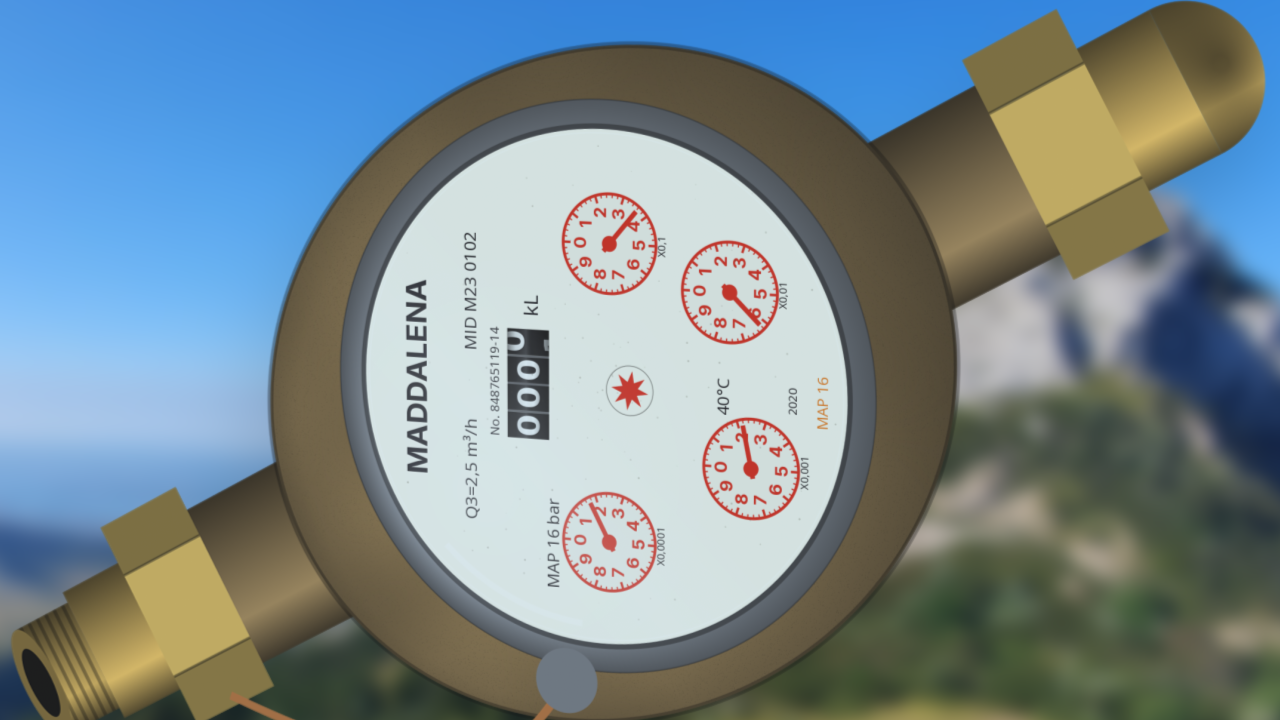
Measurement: 0.3621 kL
